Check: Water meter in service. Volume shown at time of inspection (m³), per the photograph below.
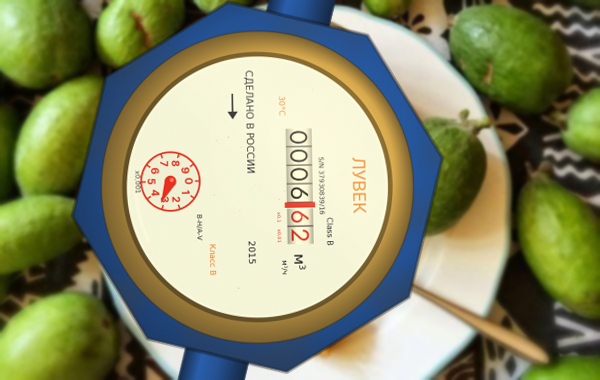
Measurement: 6.623 m³
